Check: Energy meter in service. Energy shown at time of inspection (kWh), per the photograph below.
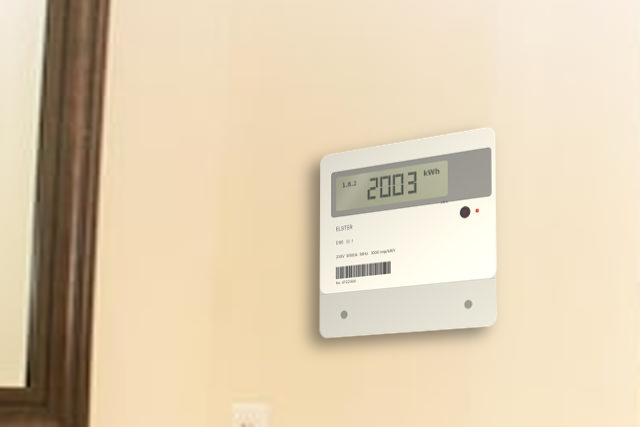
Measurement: 2003 kWh
